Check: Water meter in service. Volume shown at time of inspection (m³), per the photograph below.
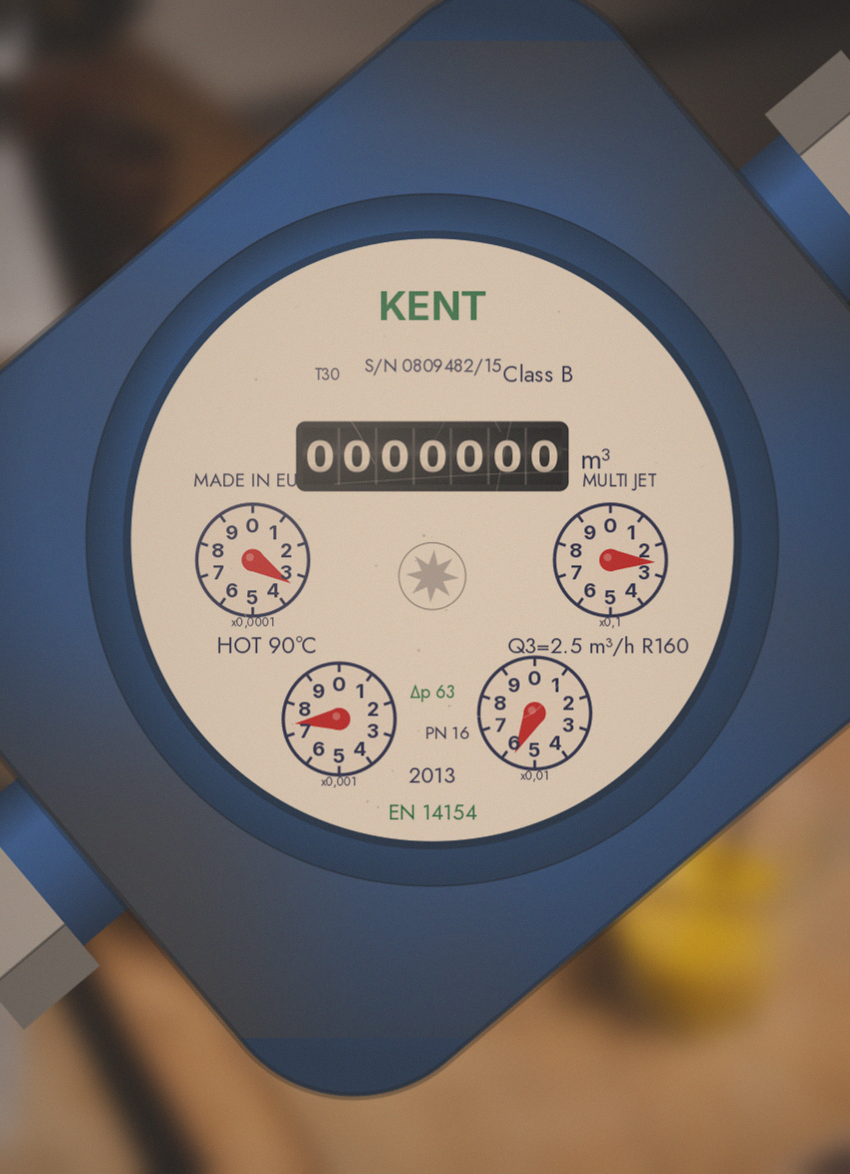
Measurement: 0.2573 m³
